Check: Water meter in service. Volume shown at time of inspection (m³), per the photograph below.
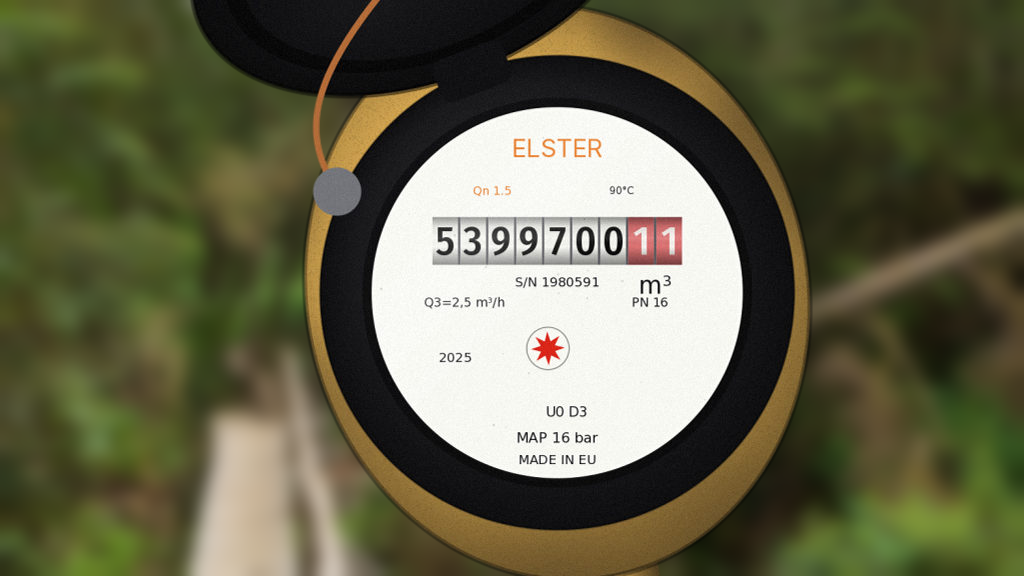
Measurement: 5399700.11 m³
